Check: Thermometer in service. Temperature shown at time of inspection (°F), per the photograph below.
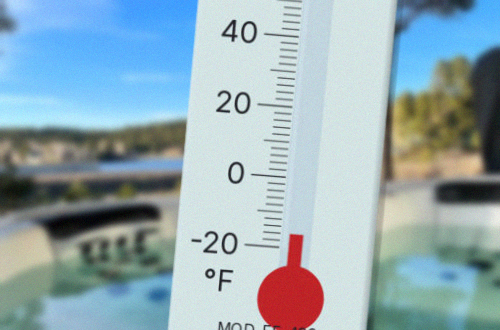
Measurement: -16 °F
